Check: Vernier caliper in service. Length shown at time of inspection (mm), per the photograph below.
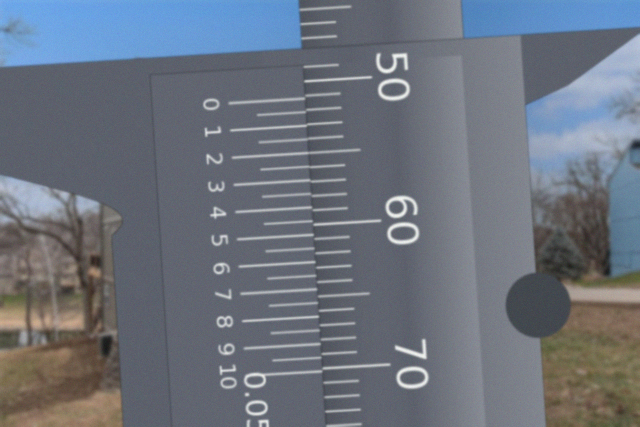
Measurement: 51.2 mm
